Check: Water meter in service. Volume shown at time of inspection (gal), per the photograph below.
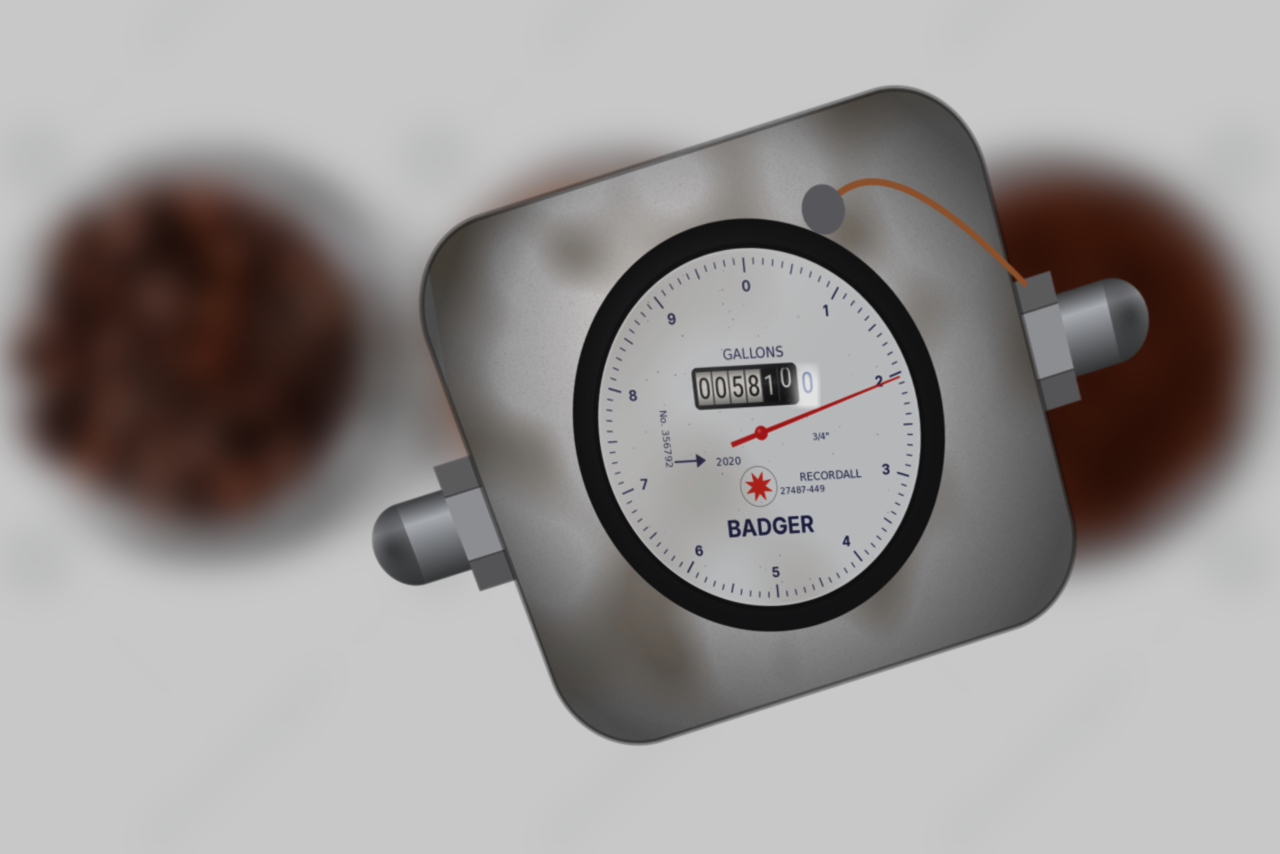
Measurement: 58102.0 gal
